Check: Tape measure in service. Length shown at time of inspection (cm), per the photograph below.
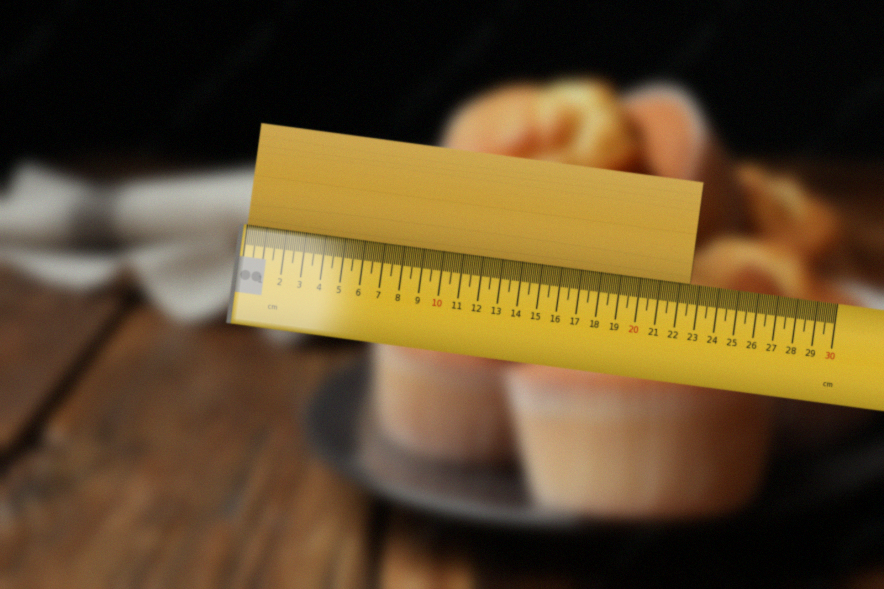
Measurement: 22.5 cm
